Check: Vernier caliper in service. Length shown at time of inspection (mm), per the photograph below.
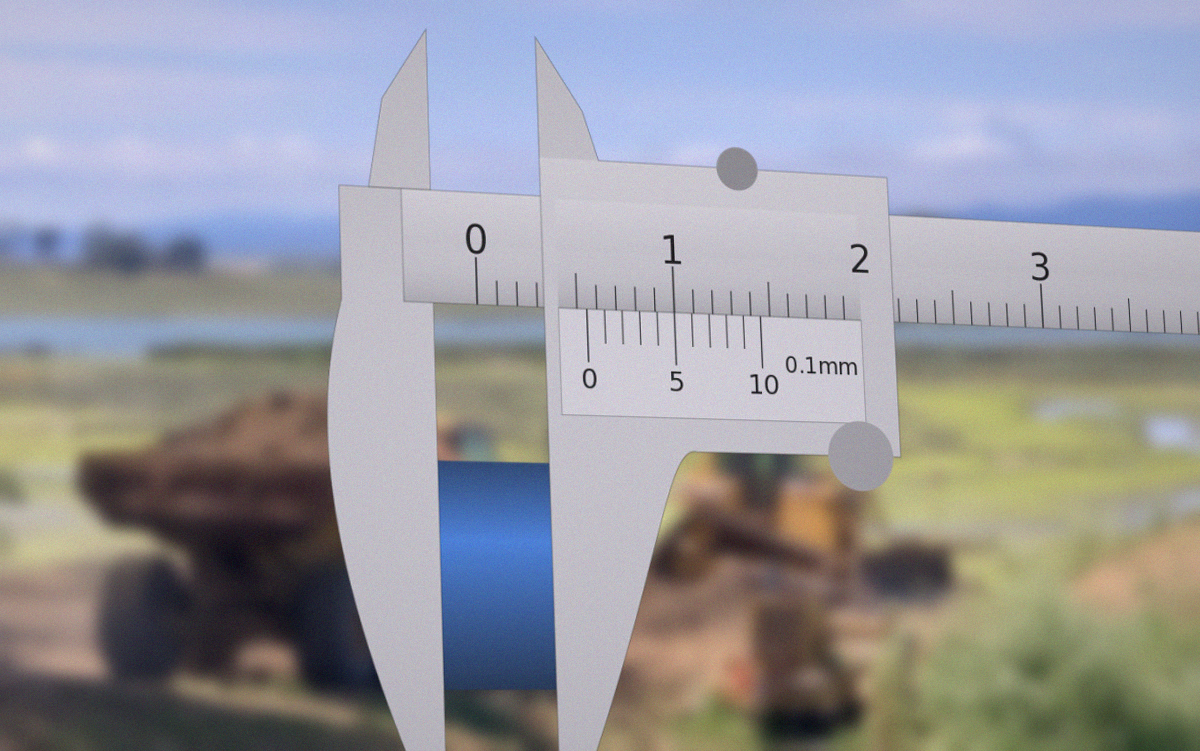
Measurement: 5.5 mm
